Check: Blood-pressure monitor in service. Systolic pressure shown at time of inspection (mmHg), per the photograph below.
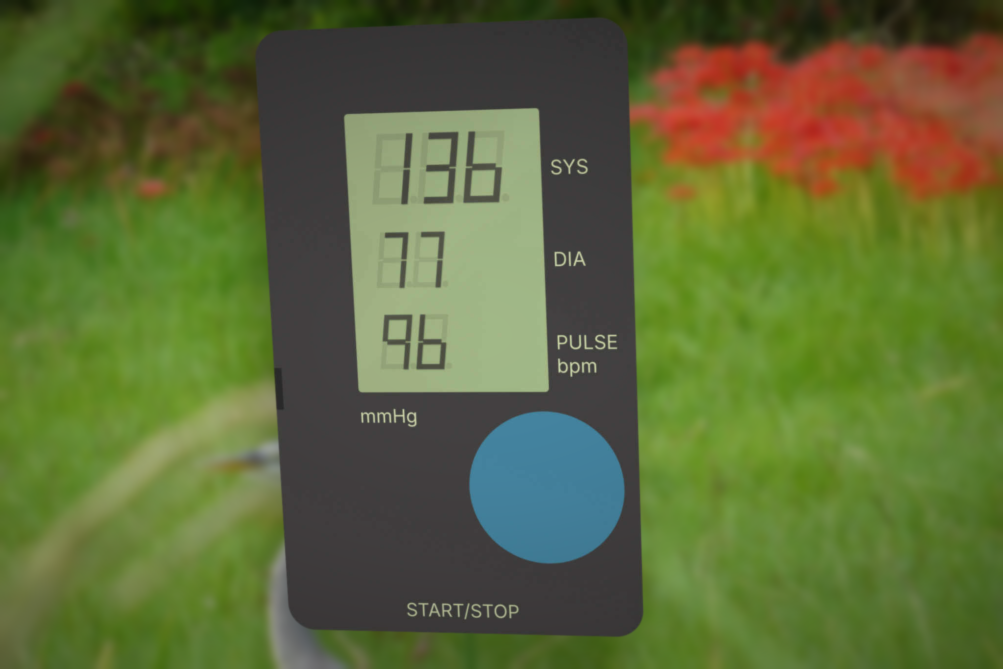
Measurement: 136 mmHg
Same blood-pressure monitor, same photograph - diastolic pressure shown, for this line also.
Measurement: 77 mmHg
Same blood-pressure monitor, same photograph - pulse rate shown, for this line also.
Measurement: 96 bpm
